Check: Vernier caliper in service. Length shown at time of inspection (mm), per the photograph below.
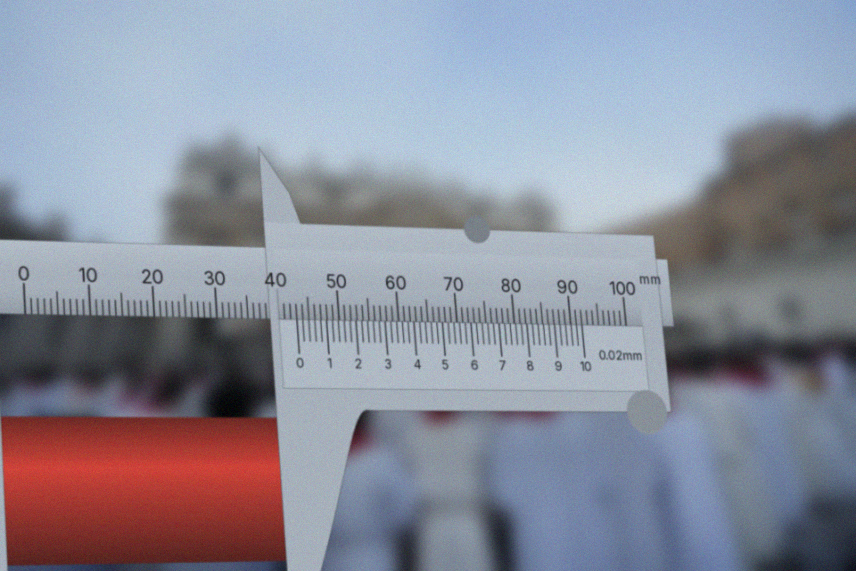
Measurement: 43.0 mm
